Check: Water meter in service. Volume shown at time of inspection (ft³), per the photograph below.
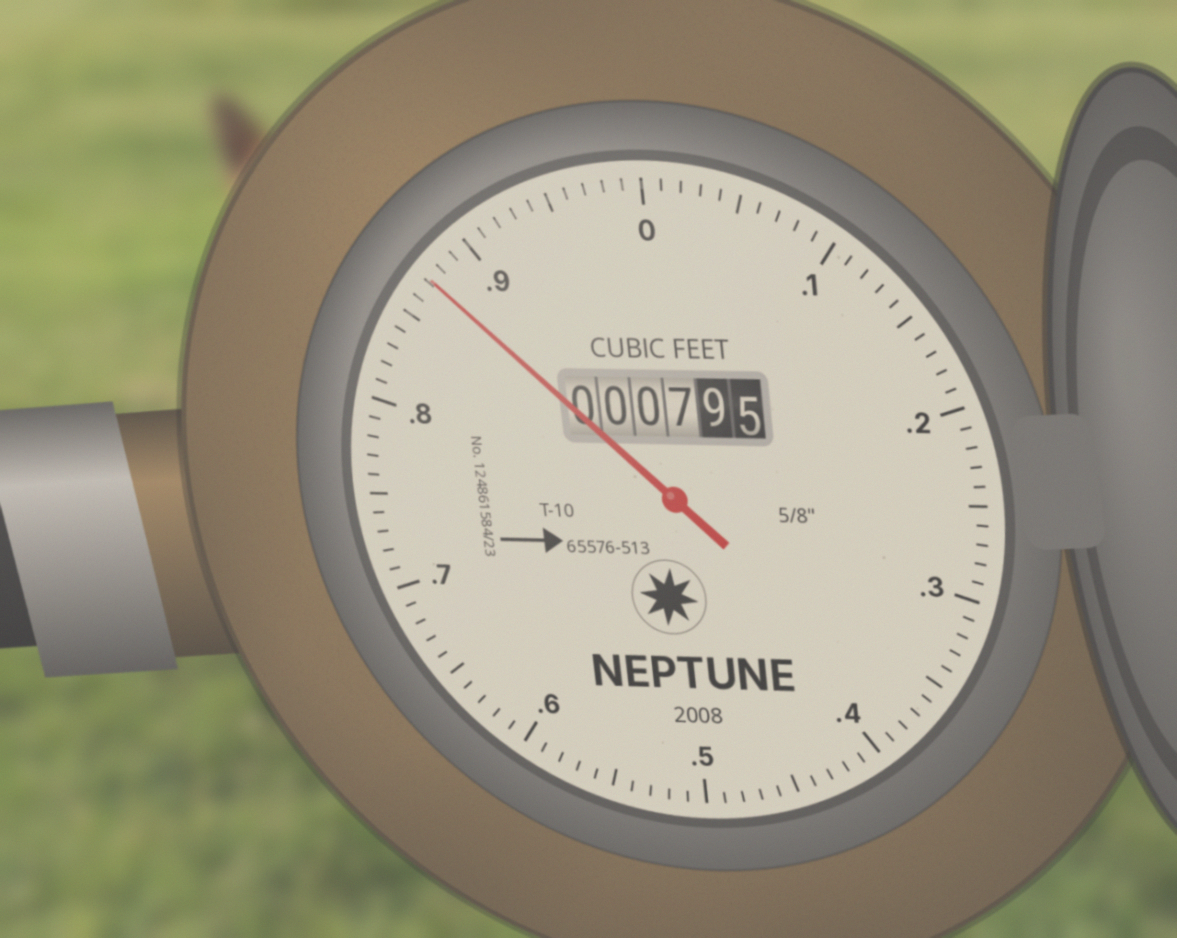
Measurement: 794.87 ft³
